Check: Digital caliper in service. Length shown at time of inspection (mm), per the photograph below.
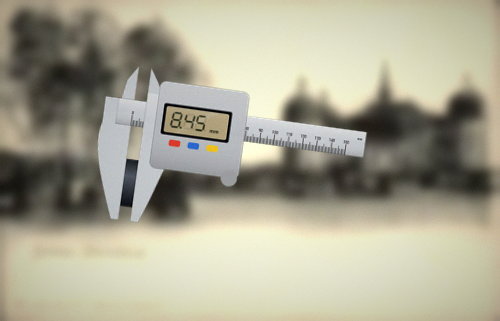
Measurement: 8.45 mm
